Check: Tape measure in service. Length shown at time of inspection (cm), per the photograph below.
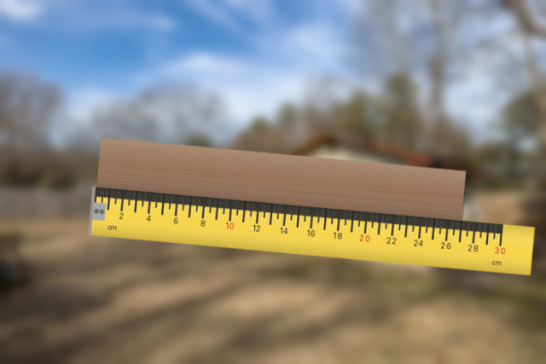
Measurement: 27 cm
